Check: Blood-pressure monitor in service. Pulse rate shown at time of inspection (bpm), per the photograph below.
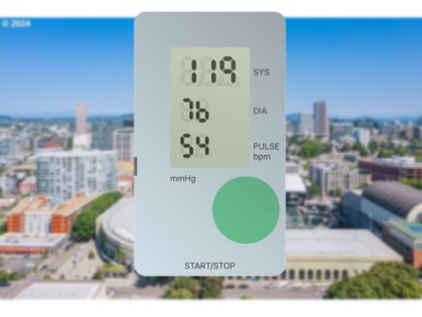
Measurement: 54 bpm
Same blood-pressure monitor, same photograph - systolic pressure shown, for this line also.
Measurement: 119 mmHg
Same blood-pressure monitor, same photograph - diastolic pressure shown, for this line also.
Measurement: 76 mmHg
